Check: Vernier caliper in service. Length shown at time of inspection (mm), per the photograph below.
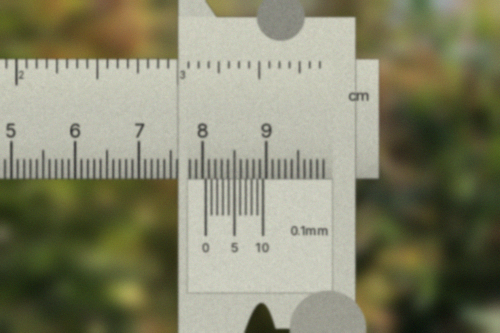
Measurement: 80.5 mm
